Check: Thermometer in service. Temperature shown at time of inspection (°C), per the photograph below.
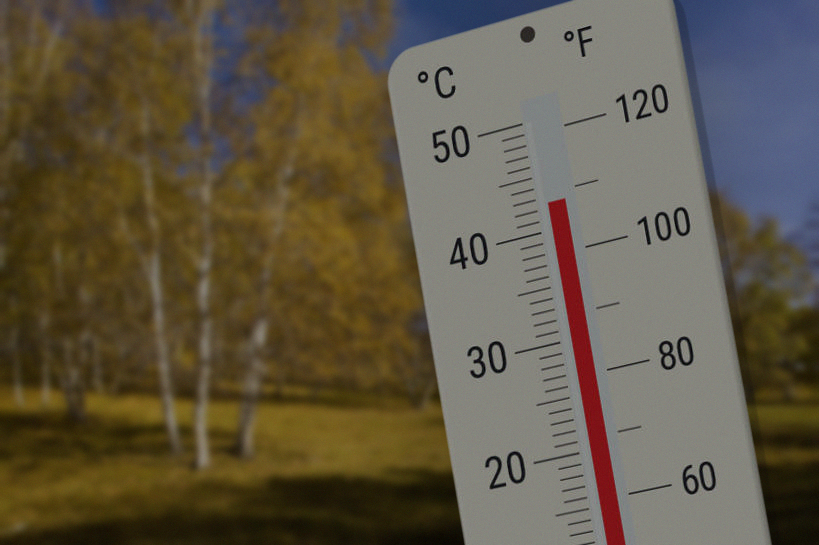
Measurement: 42.5 °C
